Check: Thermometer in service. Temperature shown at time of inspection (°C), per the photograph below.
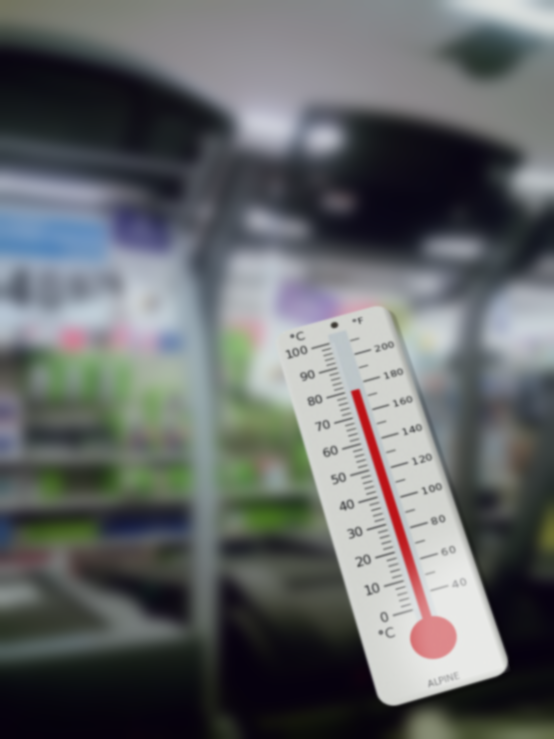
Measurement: 80 °C
